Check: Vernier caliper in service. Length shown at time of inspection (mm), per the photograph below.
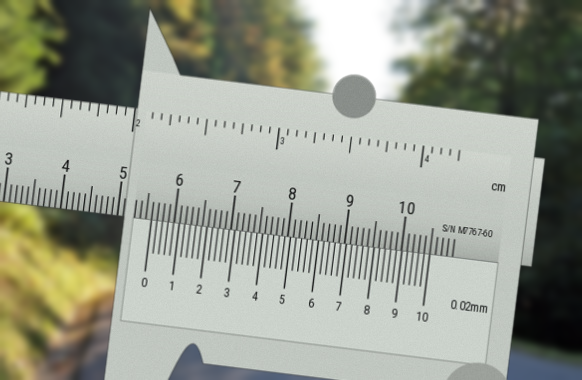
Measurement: 56.0 mm
